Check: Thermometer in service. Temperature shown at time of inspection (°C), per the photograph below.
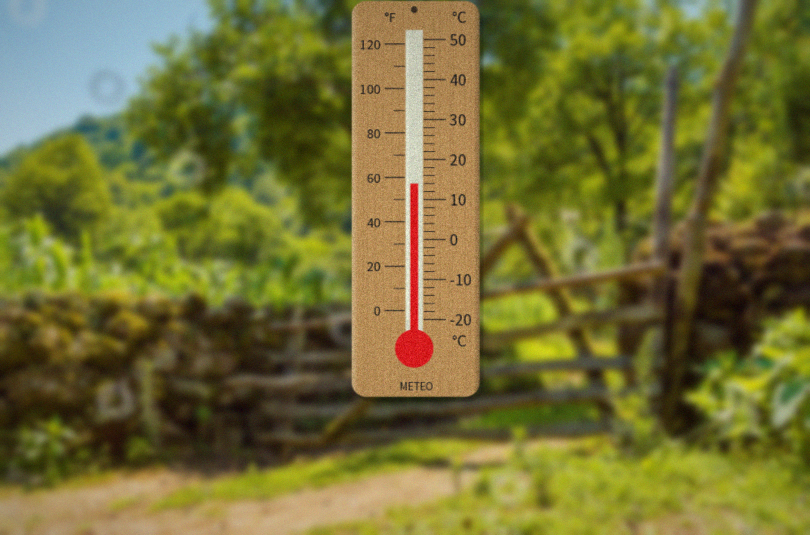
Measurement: 14 °C
